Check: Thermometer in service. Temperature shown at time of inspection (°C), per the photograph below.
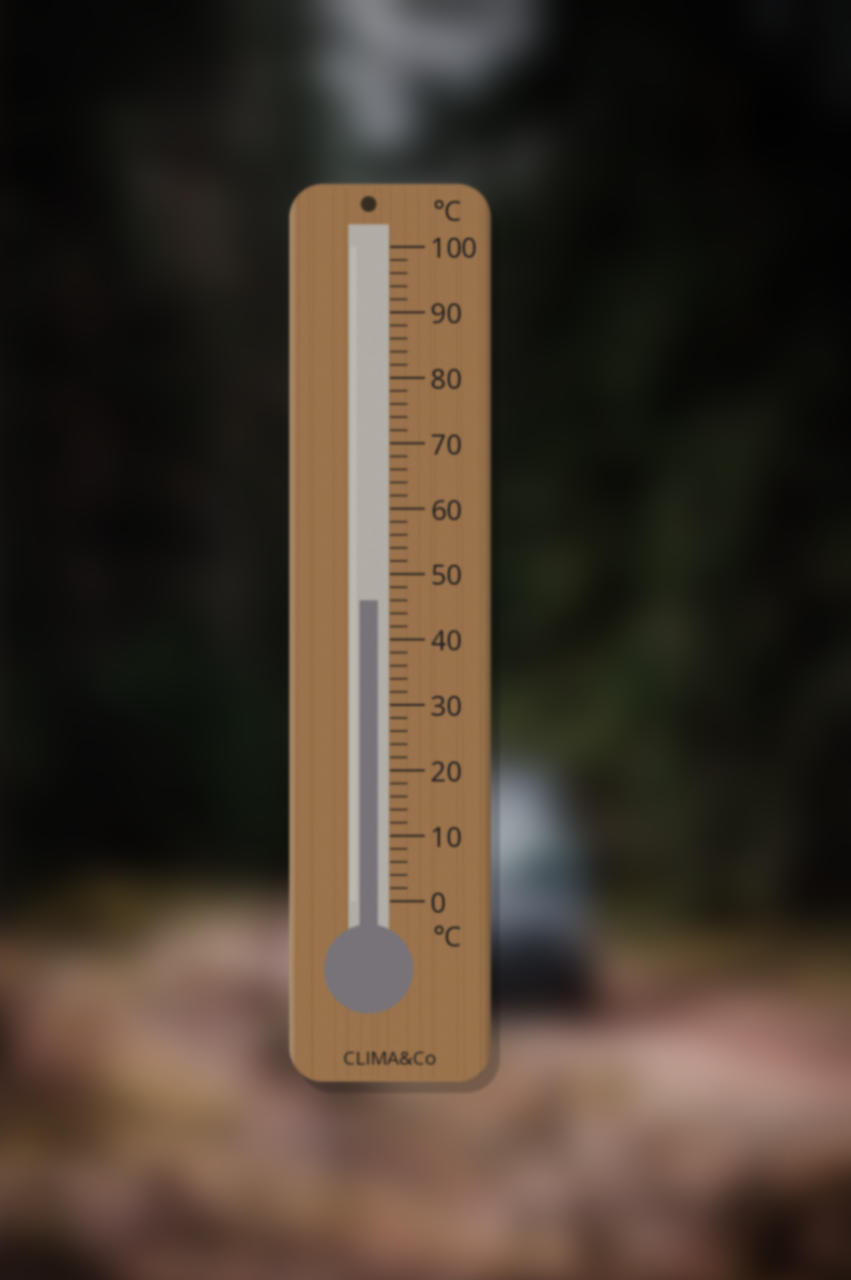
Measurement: 46 °C
